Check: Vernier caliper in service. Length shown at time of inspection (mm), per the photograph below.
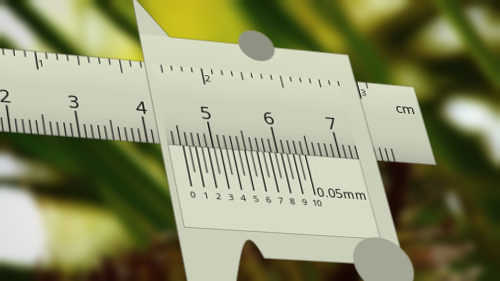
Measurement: 45.4 mm
